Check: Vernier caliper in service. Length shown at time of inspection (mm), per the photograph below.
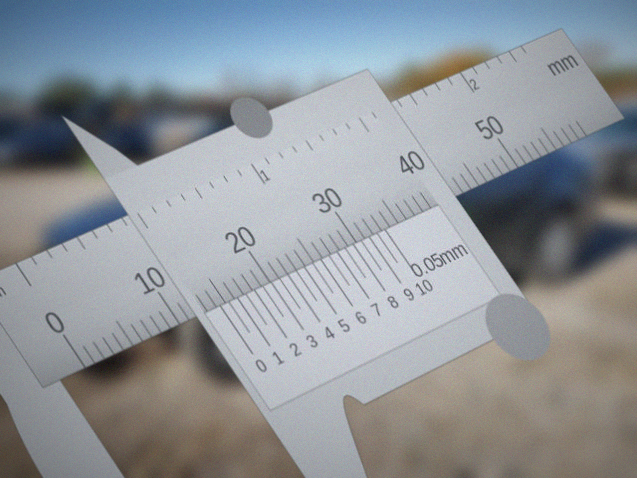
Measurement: 14.4 mm
